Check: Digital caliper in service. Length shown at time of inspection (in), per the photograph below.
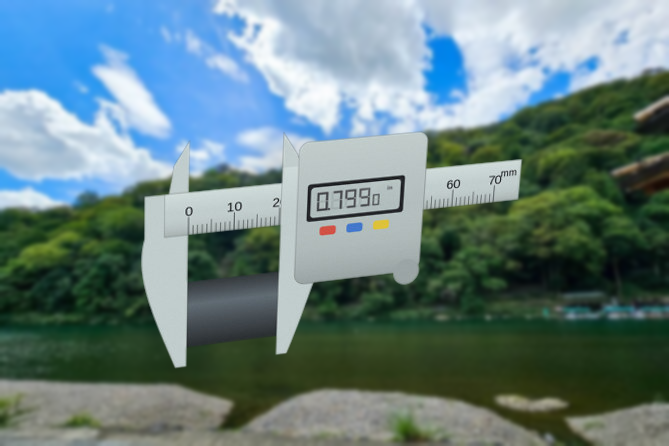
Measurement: 0.7990 in
